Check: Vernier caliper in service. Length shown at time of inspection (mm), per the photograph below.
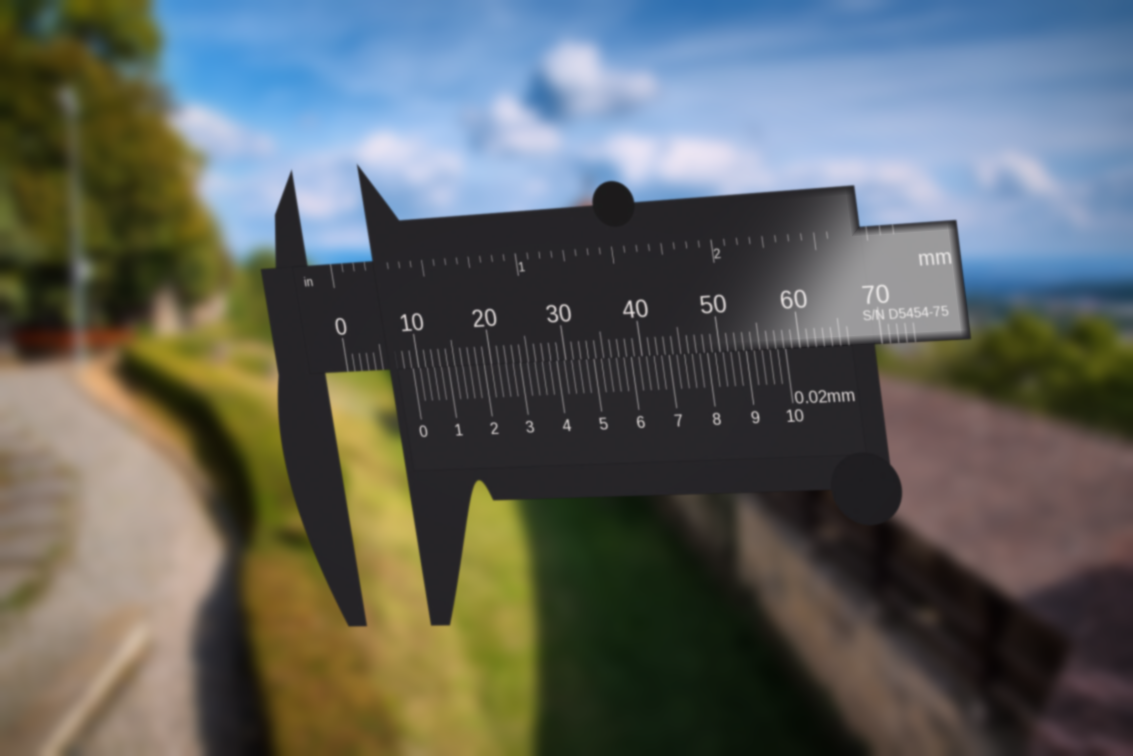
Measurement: 9.2 mm
